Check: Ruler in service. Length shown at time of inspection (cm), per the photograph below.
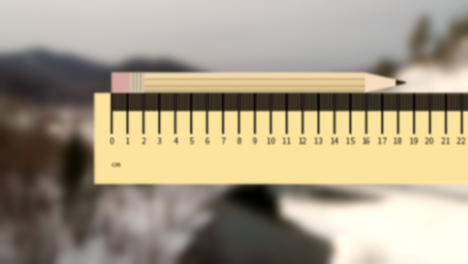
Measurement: 18.5 cm
